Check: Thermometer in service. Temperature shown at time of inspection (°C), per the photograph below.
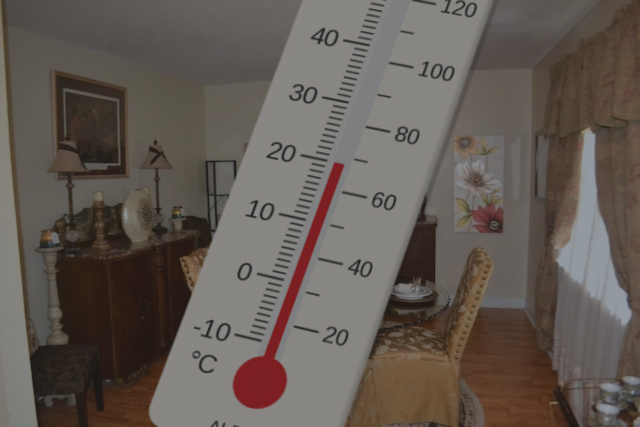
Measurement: 20 °C
